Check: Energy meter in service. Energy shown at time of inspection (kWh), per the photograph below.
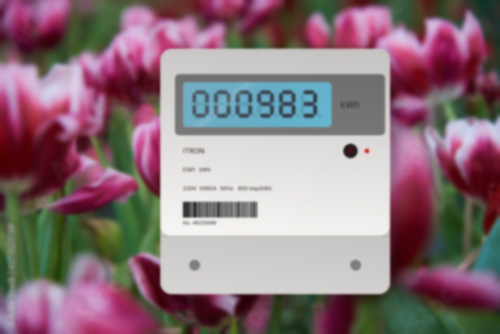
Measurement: 983 kWh
